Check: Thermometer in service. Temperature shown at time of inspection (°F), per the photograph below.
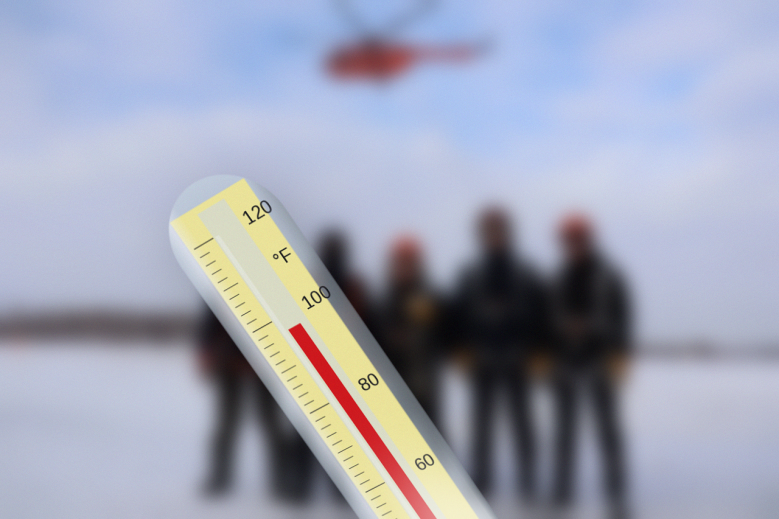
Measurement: 97 °F
